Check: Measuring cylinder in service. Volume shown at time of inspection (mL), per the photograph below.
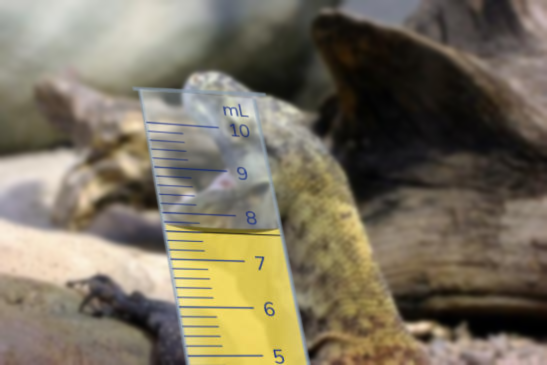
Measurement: 7.6 mL
